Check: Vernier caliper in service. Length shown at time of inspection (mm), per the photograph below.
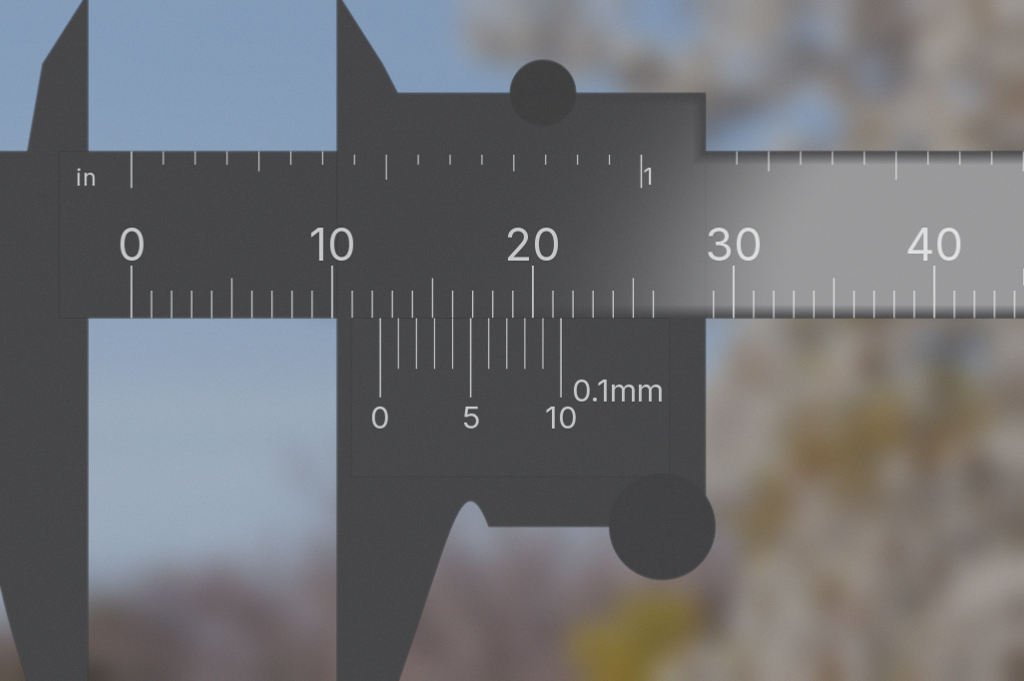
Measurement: 12.4 mm
